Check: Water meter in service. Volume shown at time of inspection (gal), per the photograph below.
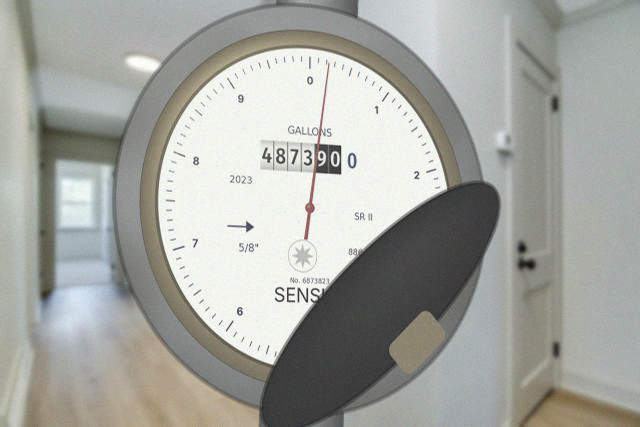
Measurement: 4873900.2 gal
